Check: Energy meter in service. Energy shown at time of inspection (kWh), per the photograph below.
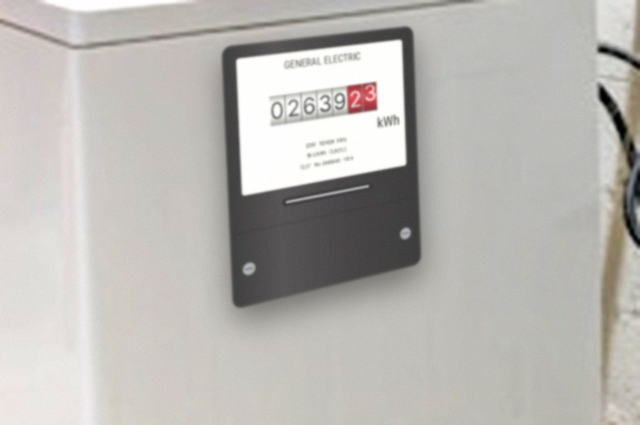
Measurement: 2639.23 kWh
